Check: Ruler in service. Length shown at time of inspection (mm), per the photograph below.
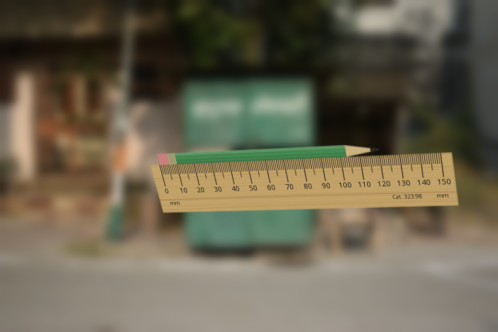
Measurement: 120 mm
